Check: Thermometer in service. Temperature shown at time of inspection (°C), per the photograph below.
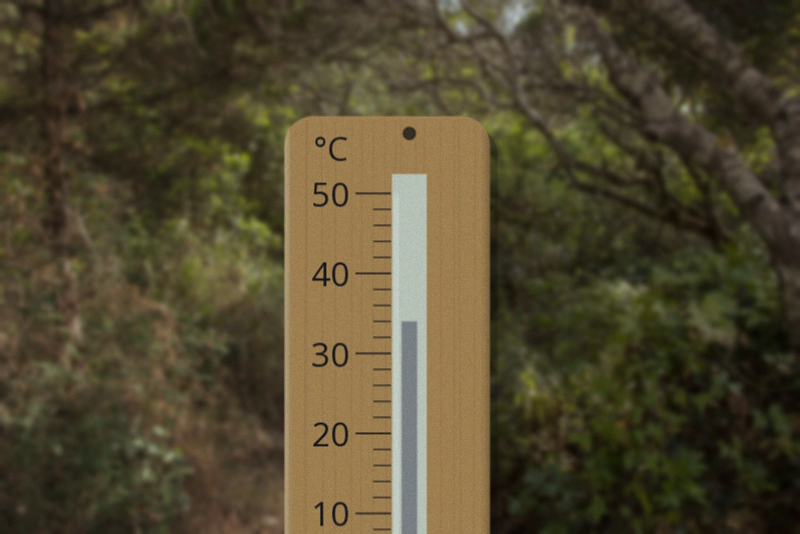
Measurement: 34 °C
